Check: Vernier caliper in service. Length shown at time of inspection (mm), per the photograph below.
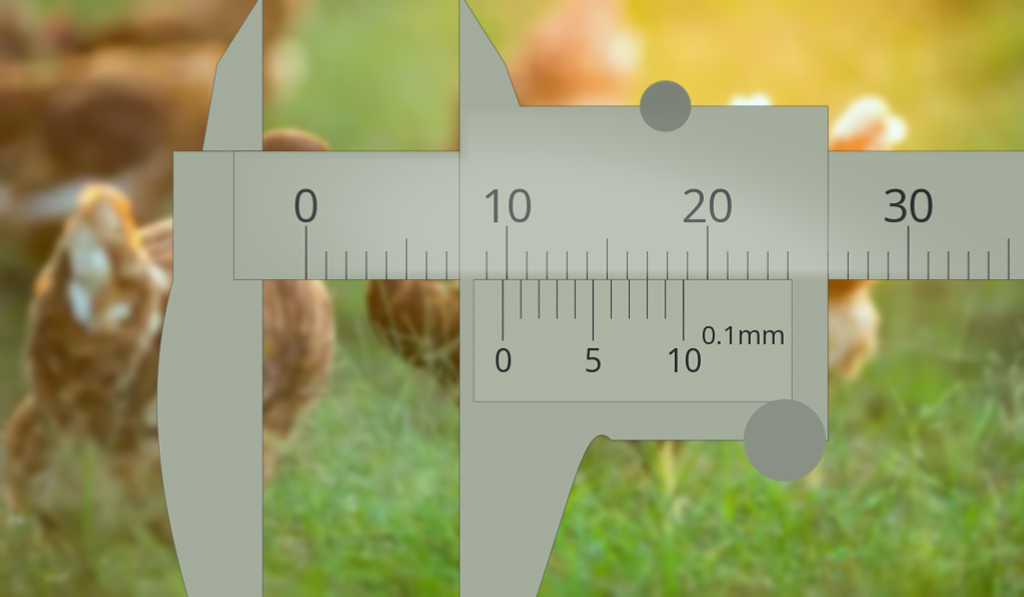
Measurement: 9.8 mm
